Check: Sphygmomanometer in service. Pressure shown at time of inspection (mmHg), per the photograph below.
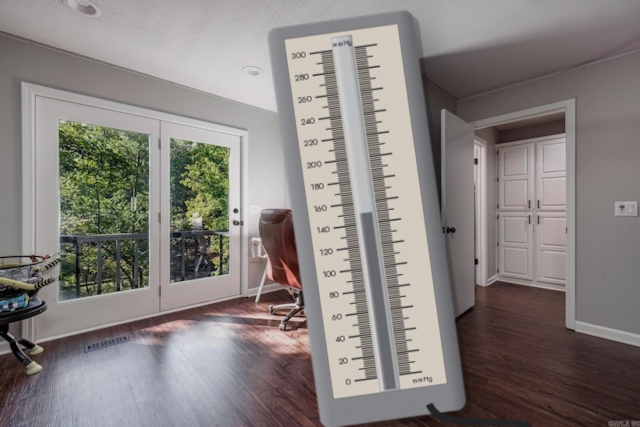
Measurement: 150 mmHg
